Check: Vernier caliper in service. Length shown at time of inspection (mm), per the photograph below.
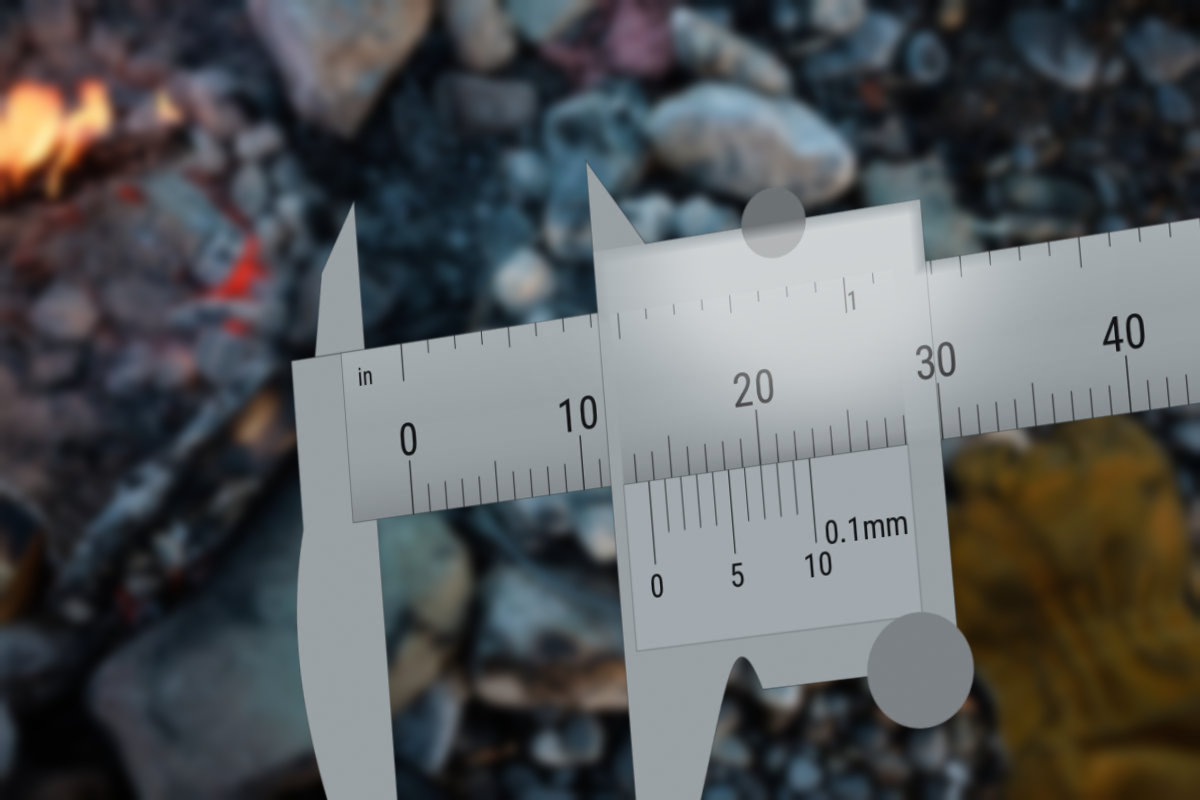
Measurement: 13.7 mm
